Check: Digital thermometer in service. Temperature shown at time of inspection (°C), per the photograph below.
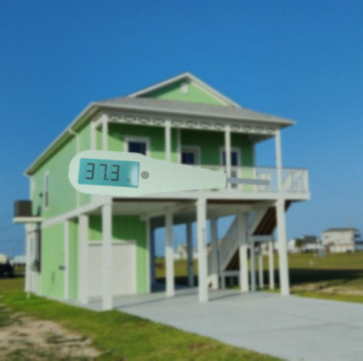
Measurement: 37.3 °C
